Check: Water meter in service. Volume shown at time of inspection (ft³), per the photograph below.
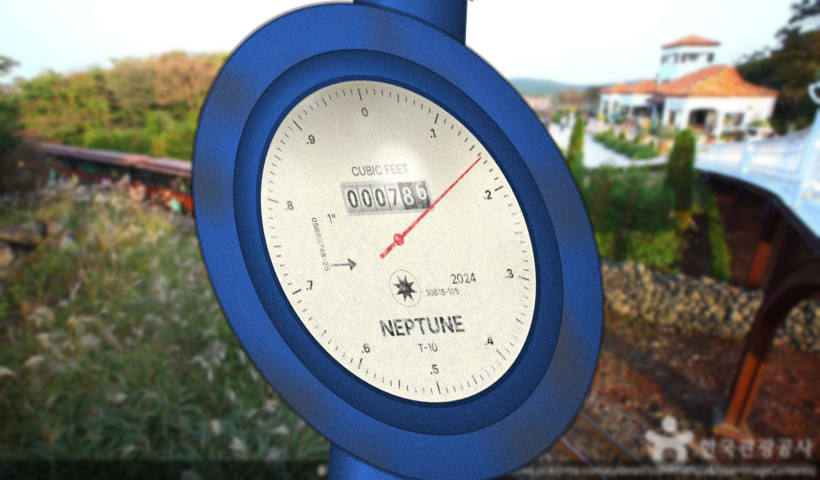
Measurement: 786.16 ft³
